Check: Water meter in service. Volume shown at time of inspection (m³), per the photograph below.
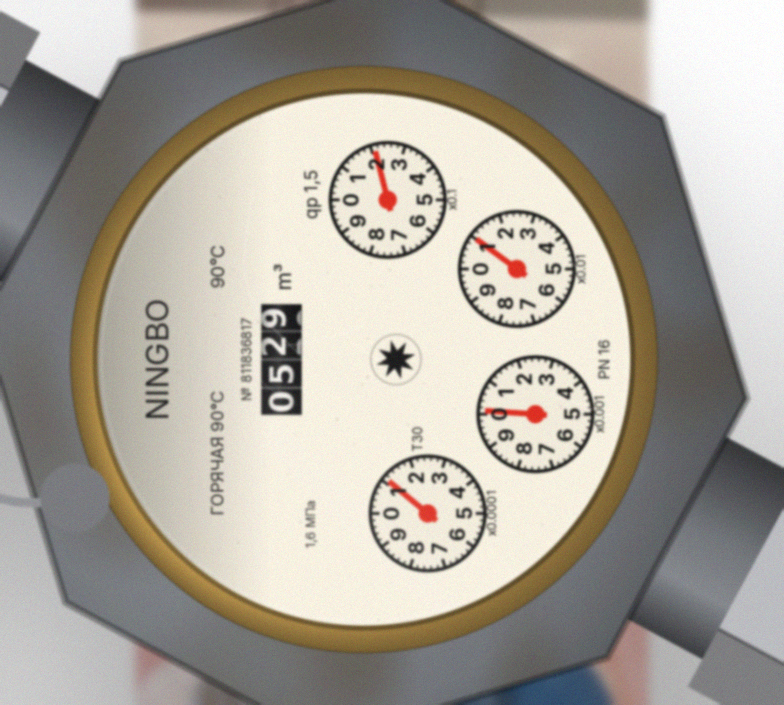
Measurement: 529.2101 m³
